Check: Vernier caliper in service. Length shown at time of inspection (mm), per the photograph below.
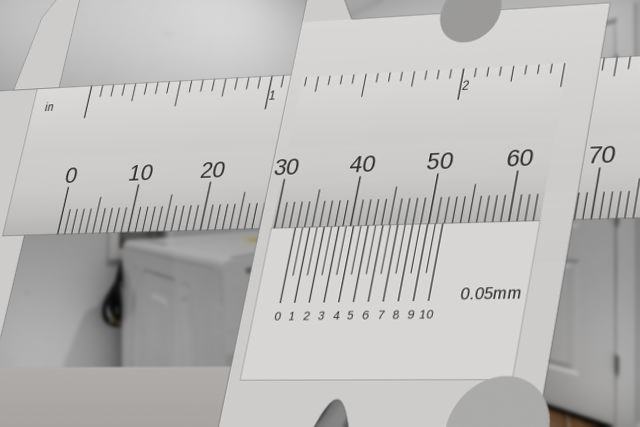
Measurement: 32.8 mm
